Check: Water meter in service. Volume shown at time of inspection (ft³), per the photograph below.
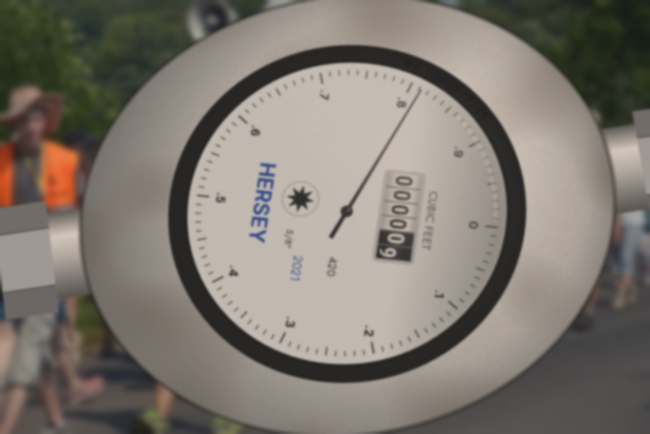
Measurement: 8.81 ft³
